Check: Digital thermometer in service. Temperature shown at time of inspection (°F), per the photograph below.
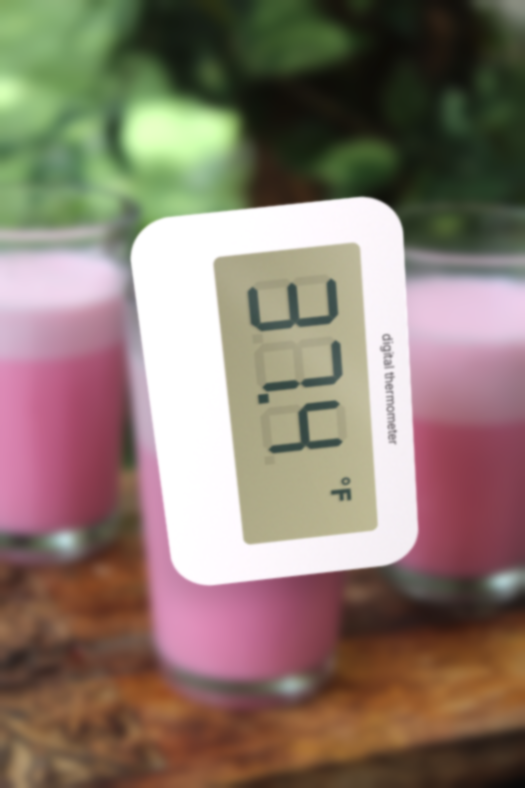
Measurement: 37.4 °F
